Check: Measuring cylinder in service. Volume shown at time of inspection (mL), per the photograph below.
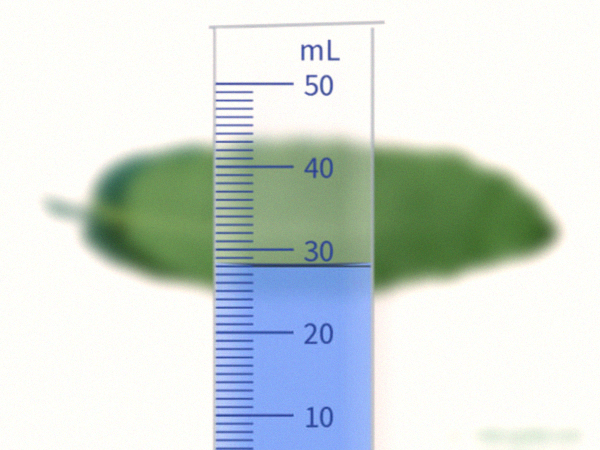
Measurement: 28 mL
